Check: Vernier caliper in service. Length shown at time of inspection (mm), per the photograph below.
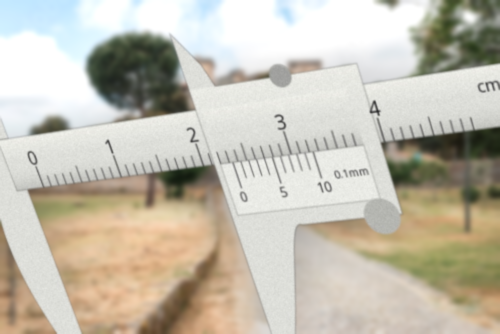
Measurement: 23.4 mm
